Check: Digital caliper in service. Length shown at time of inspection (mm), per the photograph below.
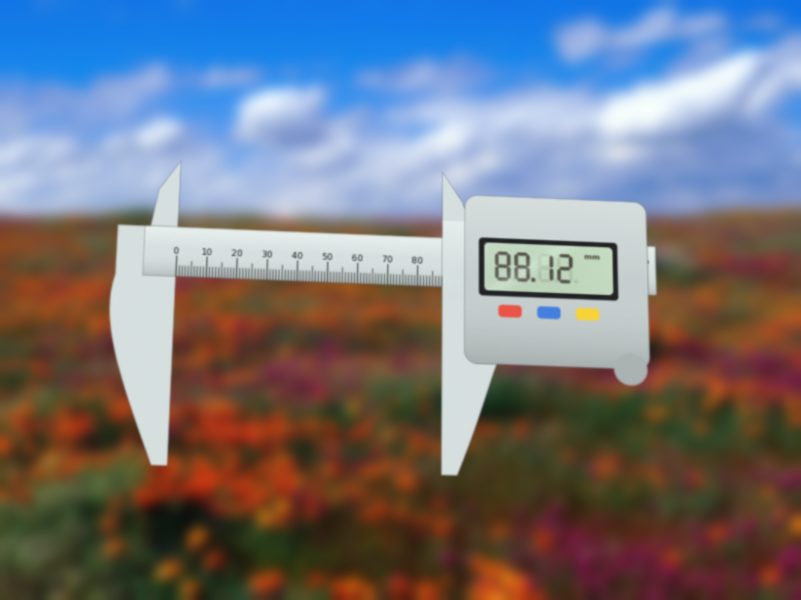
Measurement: 88.12 mm
